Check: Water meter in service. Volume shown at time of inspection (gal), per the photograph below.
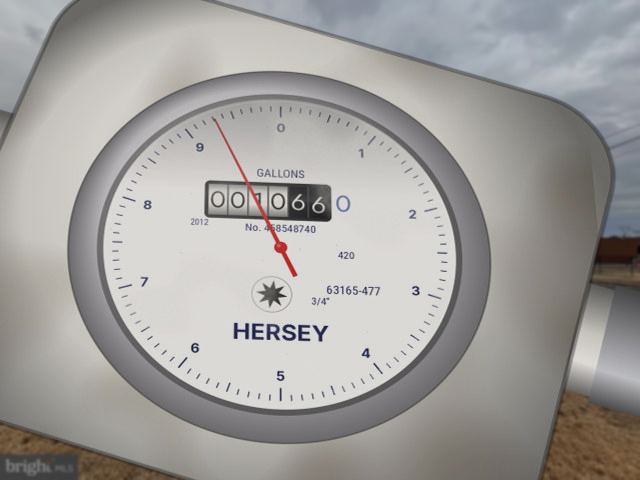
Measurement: 10659.3 gal
